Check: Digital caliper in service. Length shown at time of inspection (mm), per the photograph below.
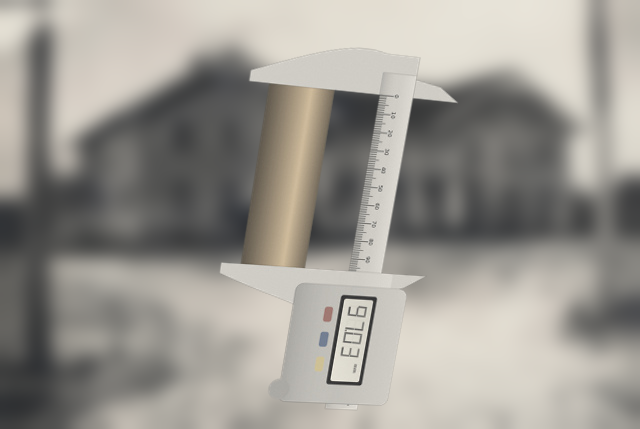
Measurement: 97.03 mm
